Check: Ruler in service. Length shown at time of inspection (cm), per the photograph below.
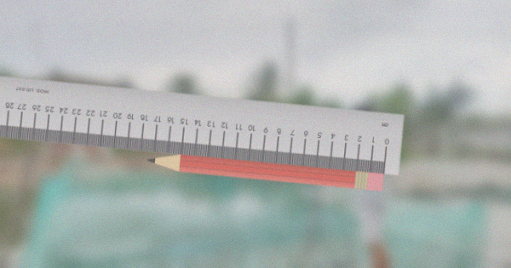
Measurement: 17.5 cm
